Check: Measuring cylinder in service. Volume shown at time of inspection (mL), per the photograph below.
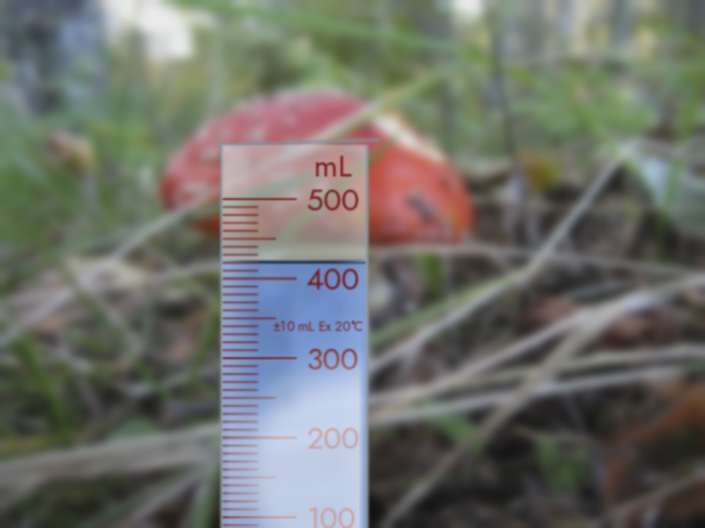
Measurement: 420 mL
